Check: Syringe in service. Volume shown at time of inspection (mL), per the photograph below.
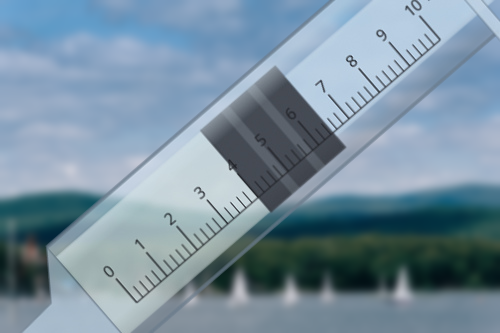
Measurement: 4 mL
